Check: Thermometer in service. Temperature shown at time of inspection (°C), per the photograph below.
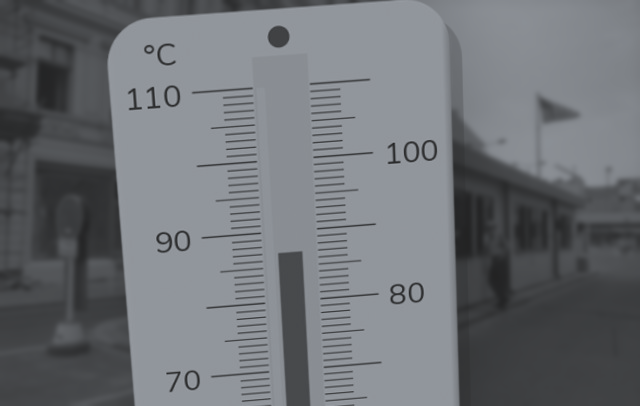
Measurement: 87 °C
